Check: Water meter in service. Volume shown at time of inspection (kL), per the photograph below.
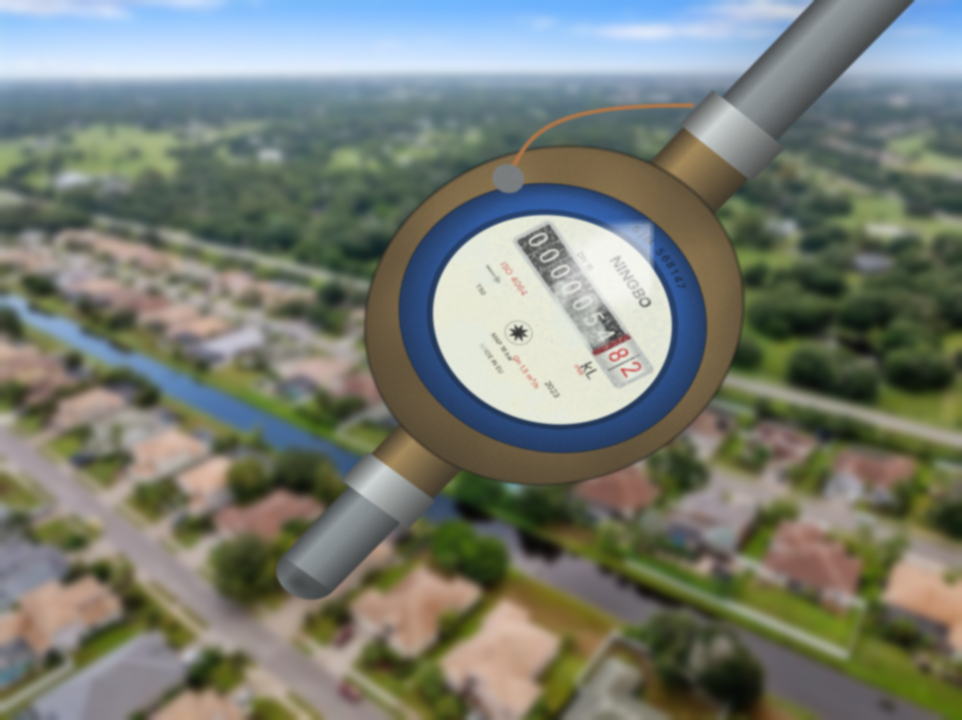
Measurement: 54.82 kL
